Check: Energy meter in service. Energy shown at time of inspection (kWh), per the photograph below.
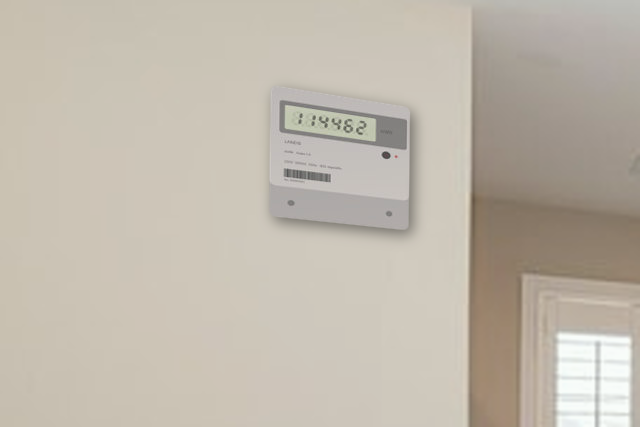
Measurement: 114462 kWh
